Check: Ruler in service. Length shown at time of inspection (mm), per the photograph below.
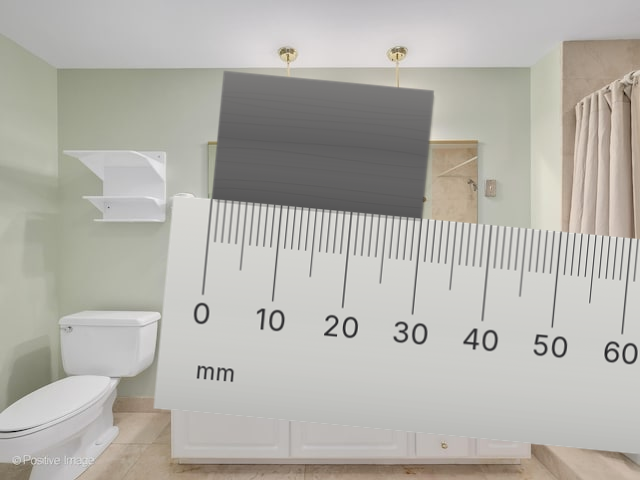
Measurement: 30 mm
